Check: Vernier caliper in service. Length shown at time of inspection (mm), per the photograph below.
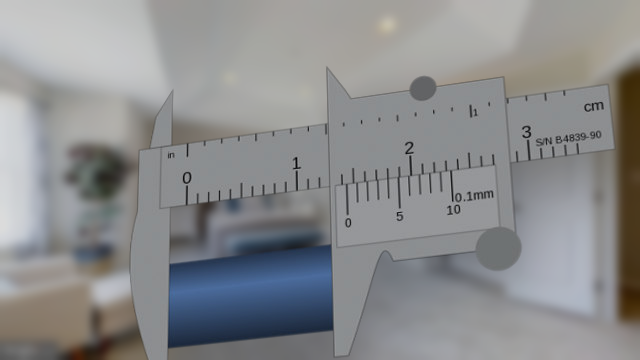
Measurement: 14.4 mm
